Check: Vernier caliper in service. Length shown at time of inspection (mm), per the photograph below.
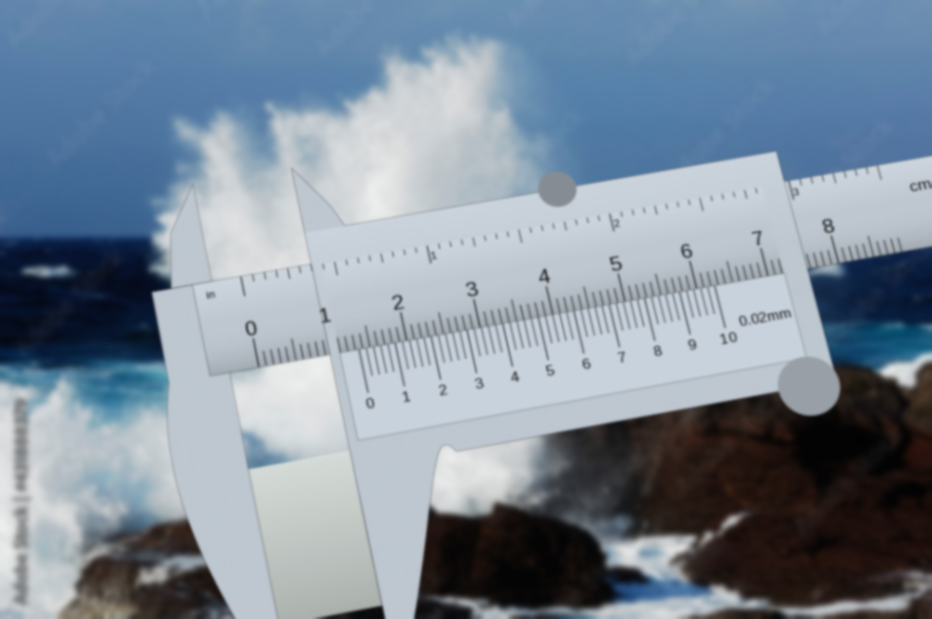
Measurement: 13.5 mm
